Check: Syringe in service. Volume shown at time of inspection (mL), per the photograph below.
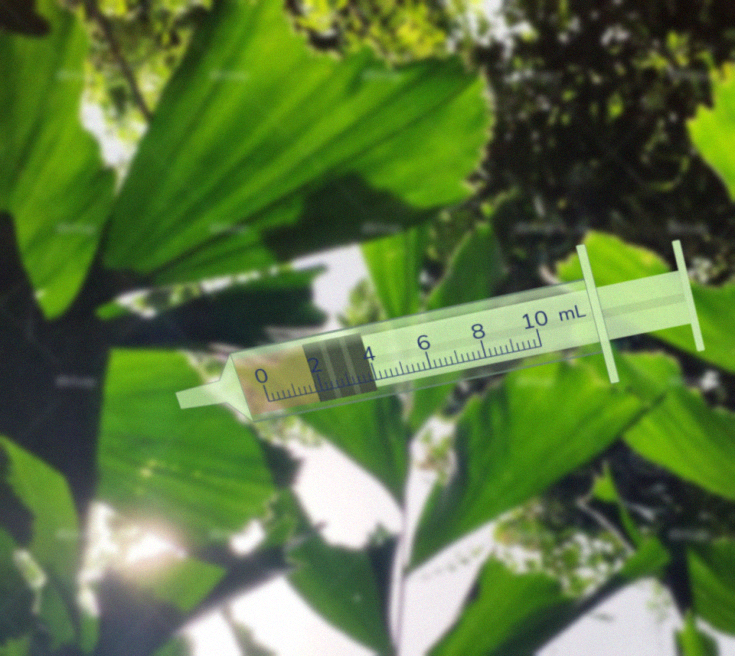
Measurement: 1.8 mL
